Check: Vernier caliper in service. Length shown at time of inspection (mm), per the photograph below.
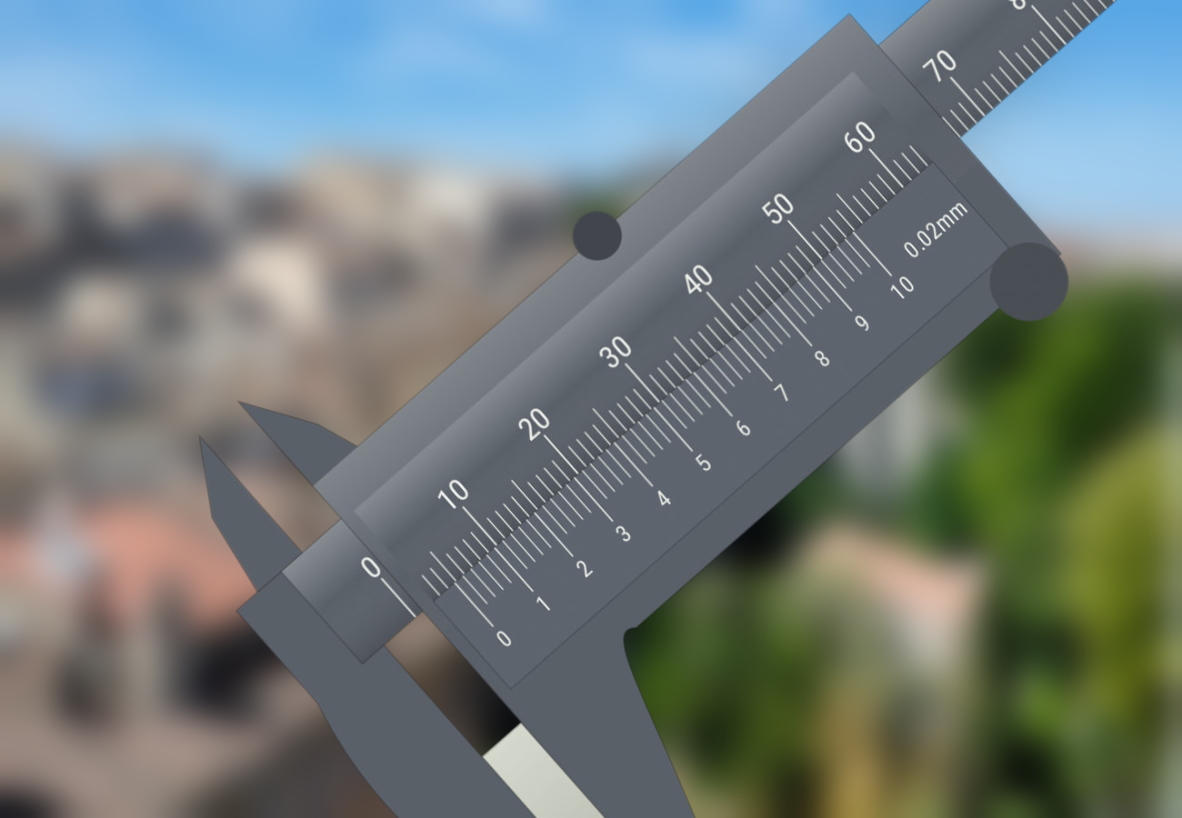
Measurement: 4.8 mm
